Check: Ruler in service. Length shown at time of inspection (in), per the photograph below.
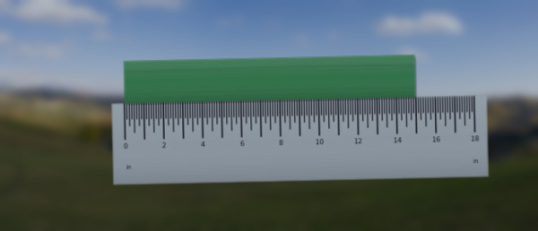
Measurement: 15 in
